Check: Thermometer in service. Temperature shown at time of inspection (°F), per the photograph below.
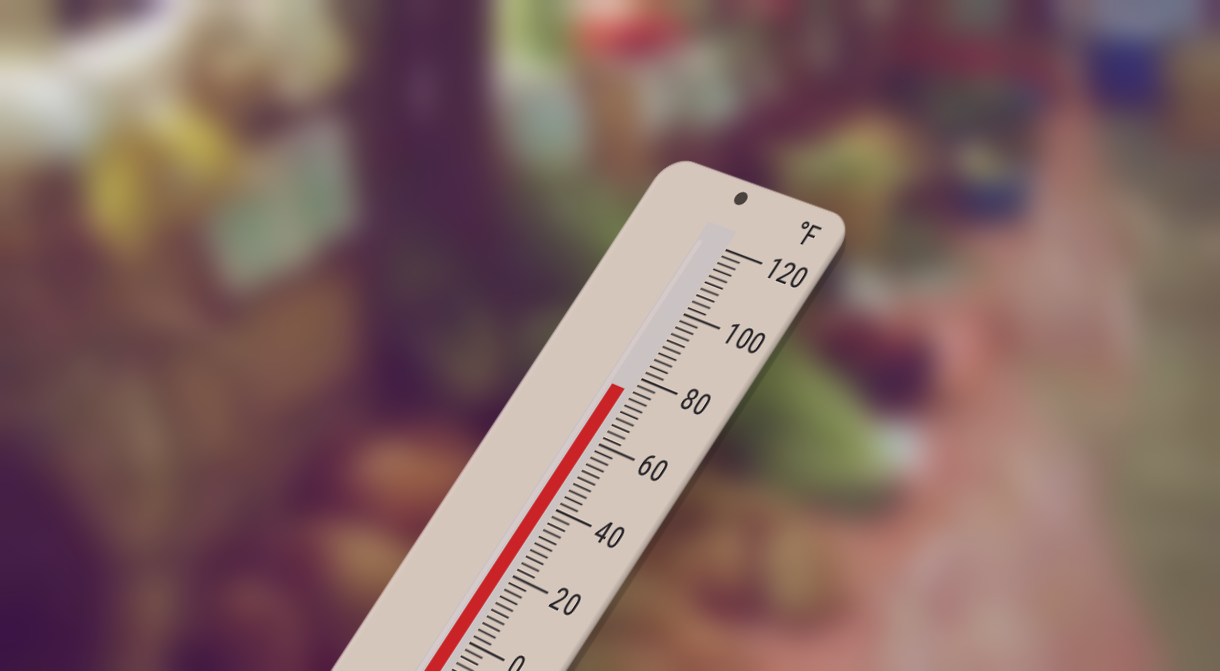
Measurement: 76 °F
